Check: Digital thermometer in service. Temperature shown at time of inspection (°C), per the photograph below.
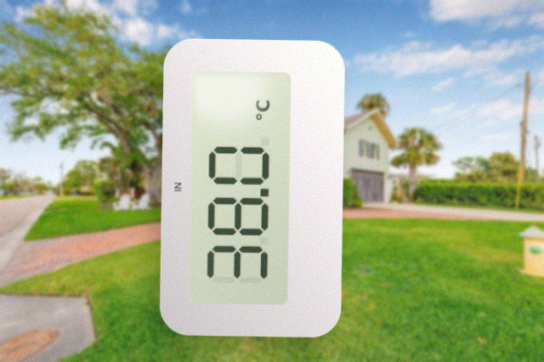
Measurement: 38.0 °C
